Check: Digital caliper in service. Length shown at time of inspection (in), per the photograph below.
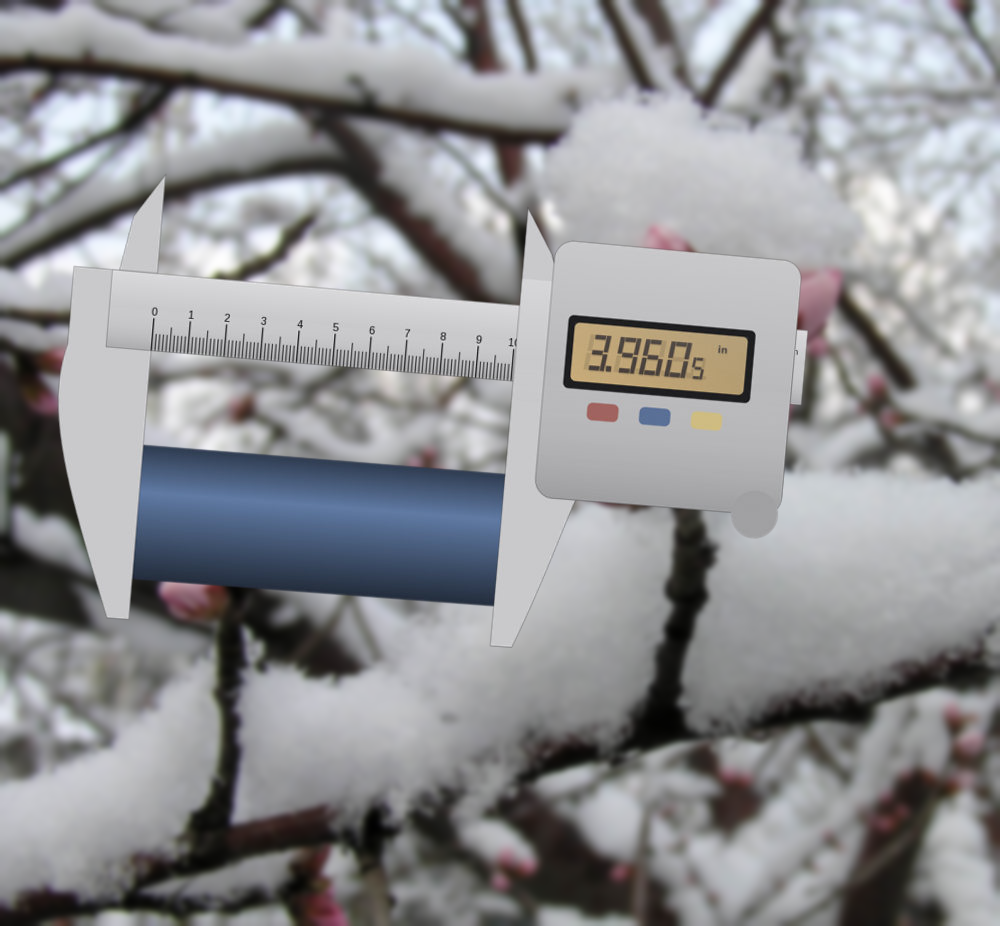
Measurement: 3.9605 in
